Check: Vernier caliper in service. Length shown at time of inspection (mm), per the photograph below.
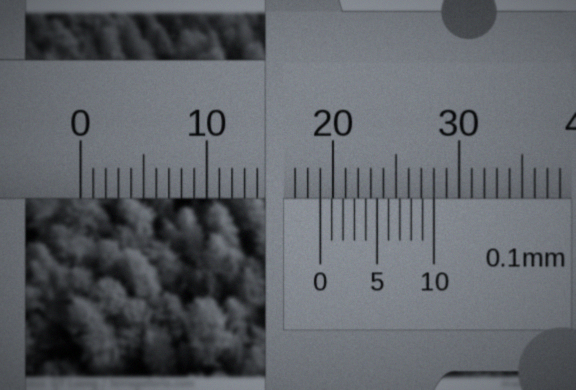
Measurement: 19.0 mm
